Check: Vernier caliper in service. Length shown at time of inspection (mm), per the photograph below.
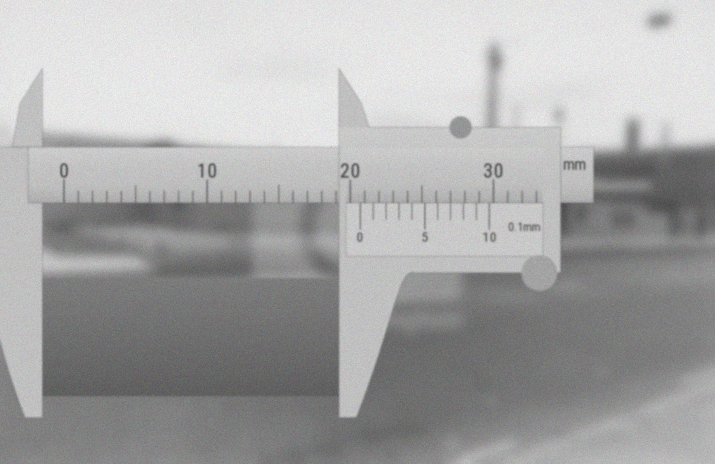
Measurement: 20.7 mm
